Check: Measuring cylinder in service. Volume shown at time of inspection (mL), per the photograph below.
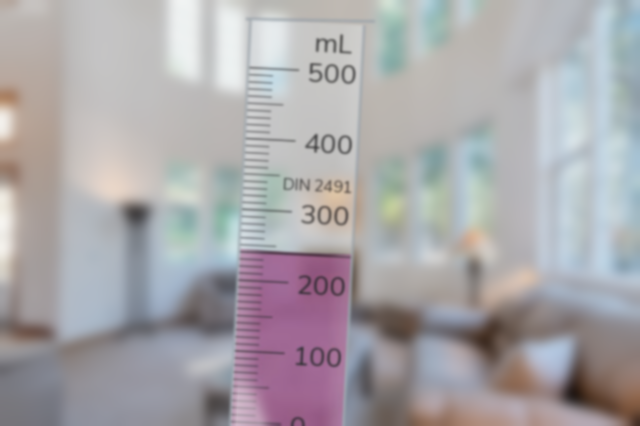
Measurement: 240 mL
